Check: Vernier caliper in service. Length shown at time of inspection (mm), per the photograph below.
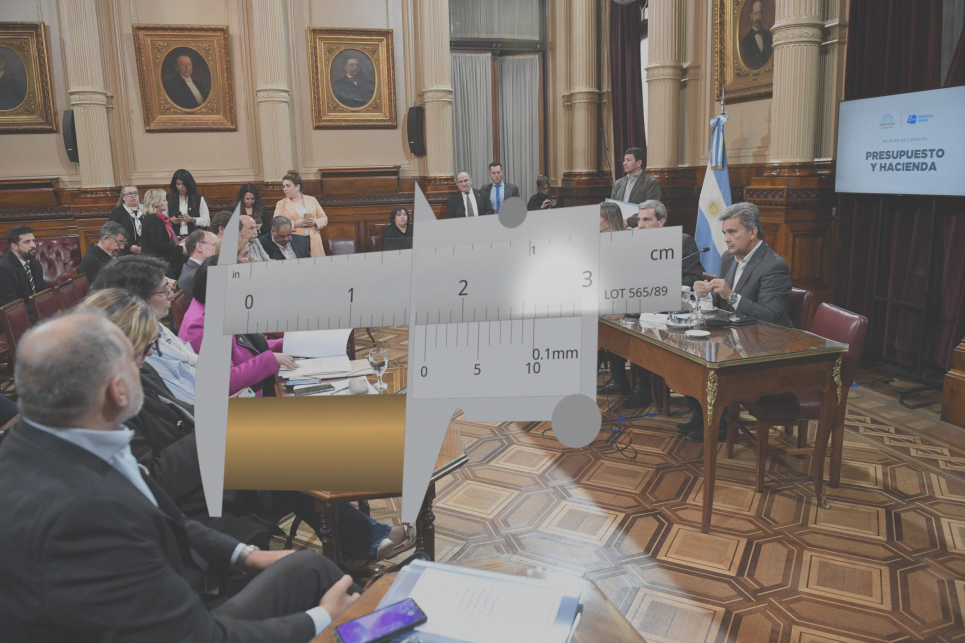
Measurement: 16.9 mm
